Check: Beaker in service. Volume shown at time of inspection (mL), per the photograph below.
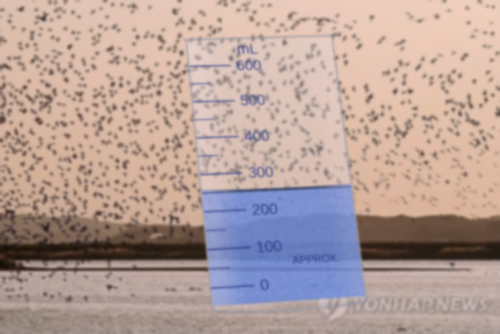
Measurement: 250 mL
